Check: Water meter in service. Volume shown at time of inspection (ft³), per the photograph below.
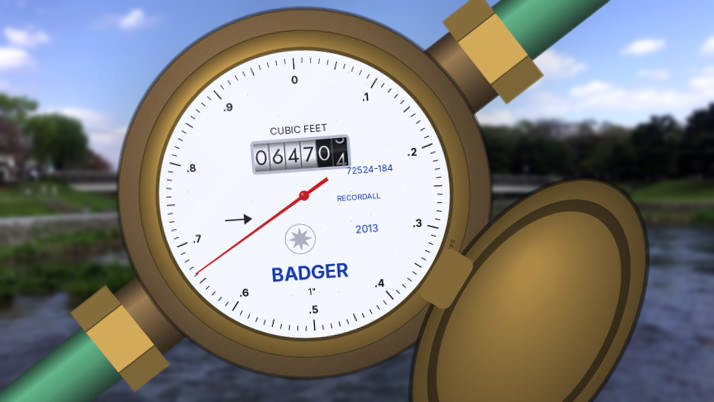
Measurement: 64703.66 ft³
